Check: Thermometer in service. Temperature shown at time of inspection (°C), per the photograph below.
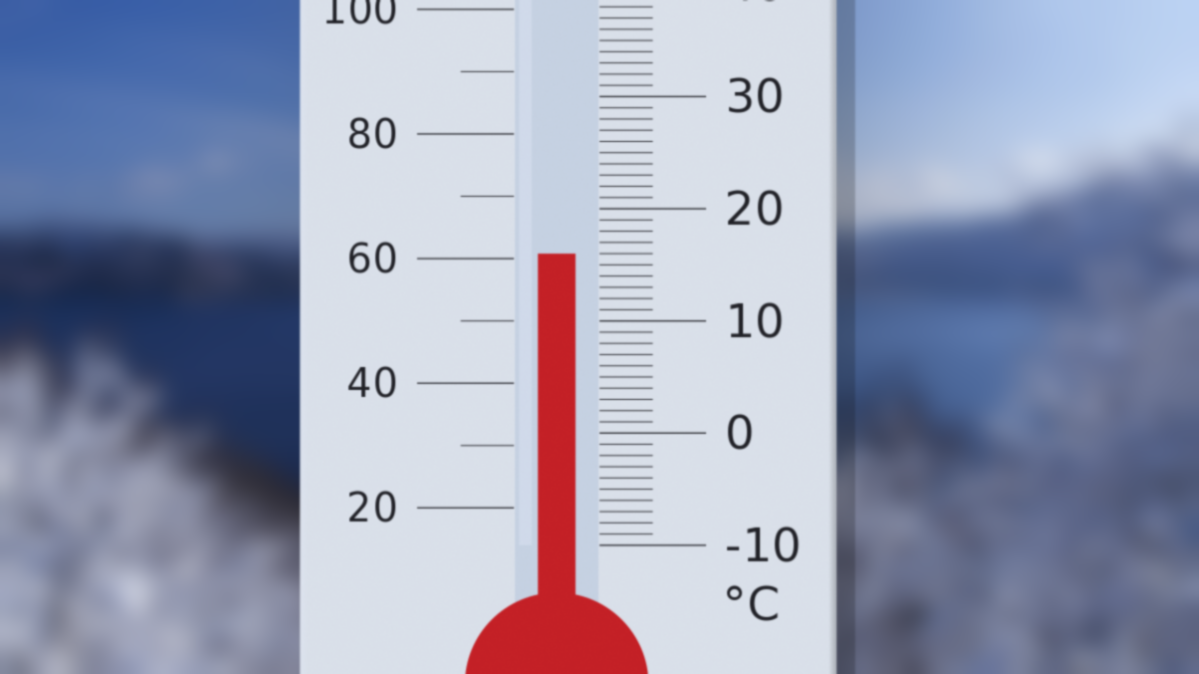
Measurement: 16 °C
